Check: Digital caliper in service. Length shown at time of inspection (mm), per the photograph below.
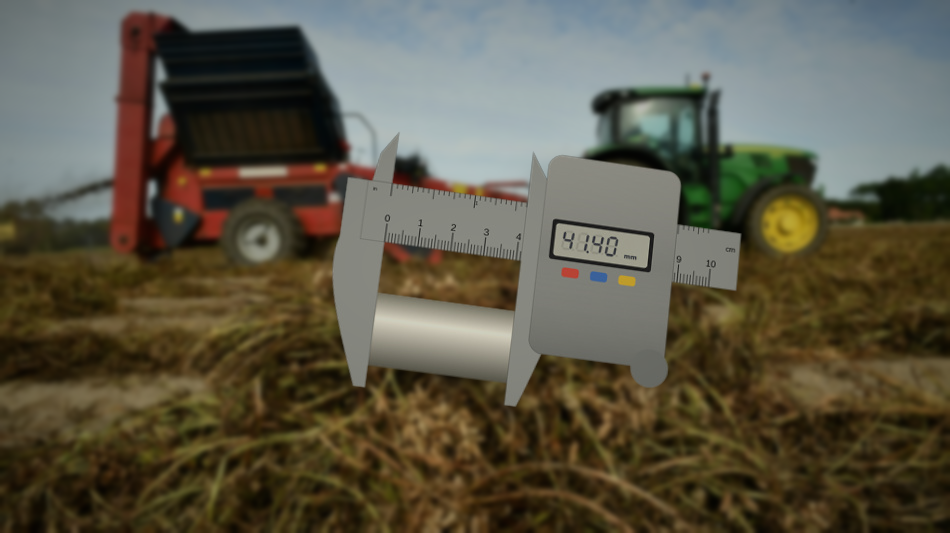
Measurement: 41.40 mm
